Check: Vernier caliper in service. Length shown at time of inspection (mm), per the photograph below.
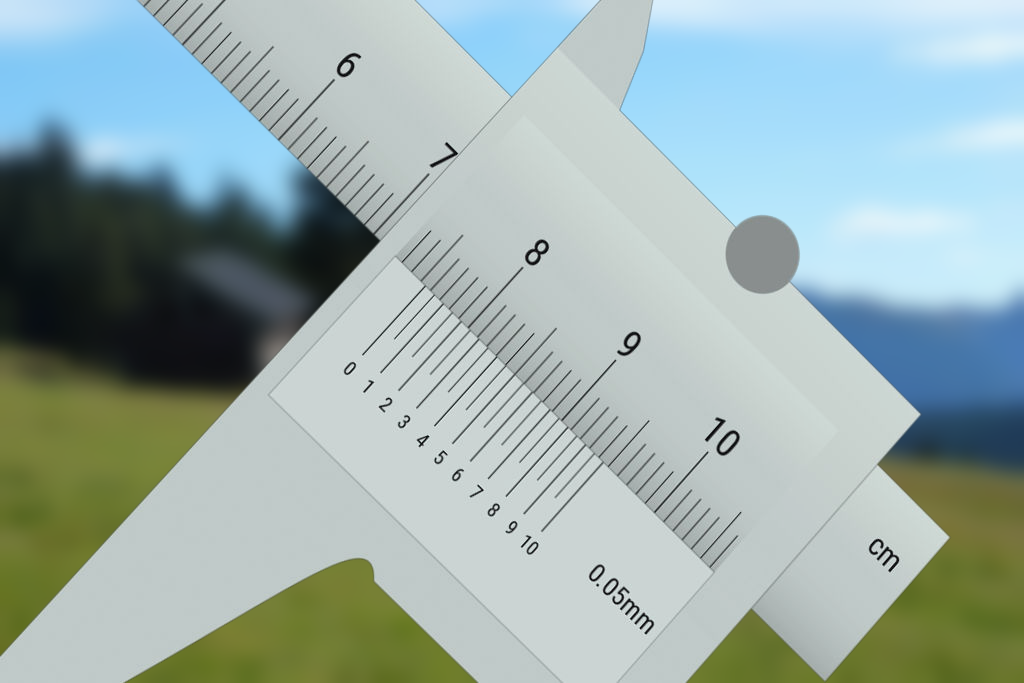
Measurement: 75.5 mm
